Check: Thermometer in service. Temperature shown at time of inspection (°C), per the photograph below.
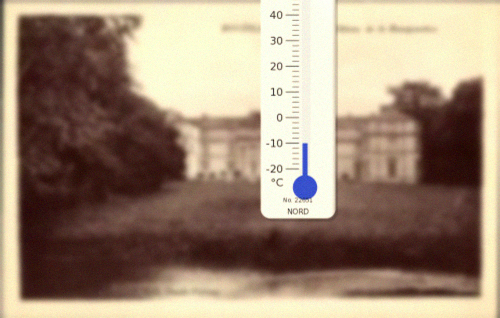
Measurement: -10 °C
